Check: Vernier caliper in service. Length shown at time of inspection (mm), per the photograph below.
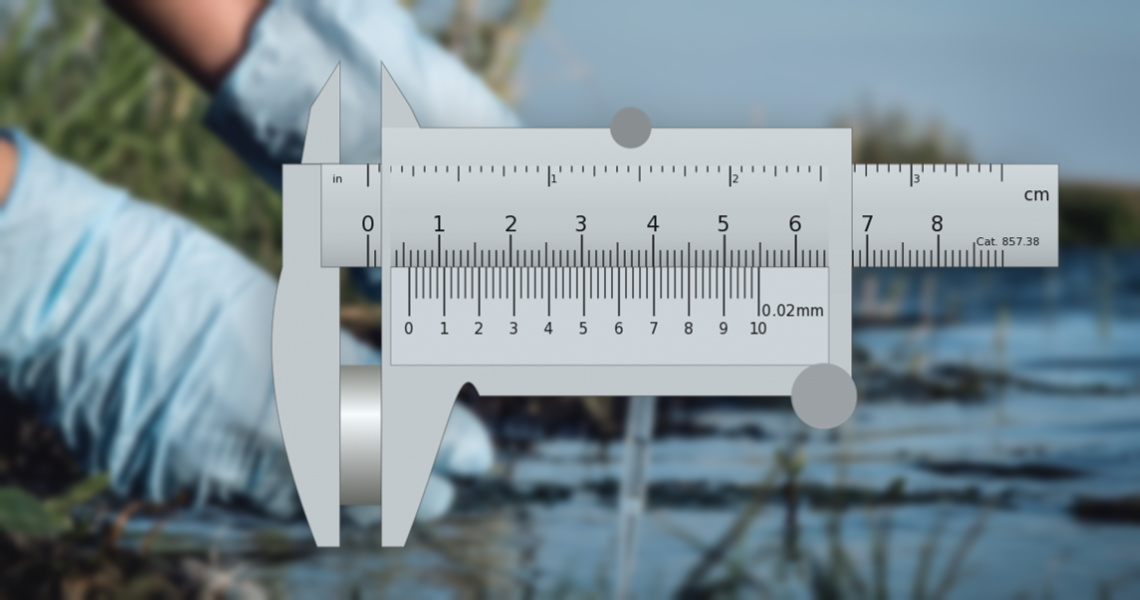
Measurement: 5.8 mm
